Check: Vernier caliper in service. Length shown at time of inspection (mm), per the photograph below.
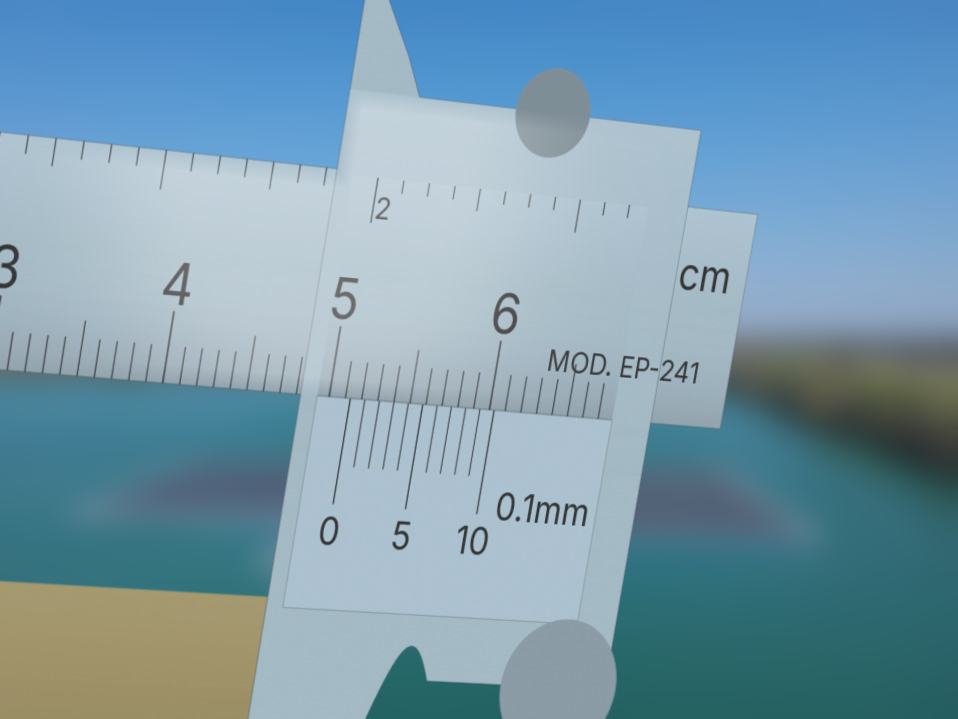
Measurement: 51.3 mm
